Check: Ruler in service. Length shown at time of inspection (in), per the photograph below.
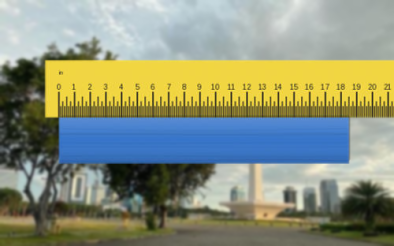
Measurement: 18.5 in
